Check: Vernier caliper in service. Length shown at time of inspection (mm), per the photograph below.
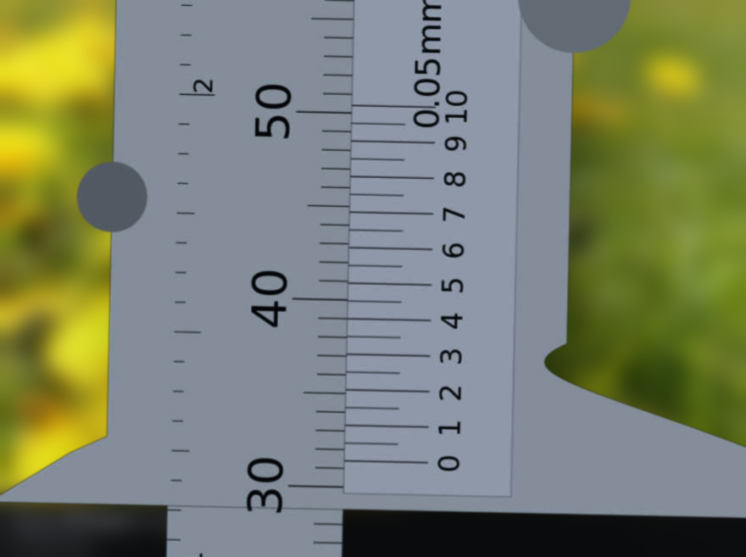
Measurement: 31.4 mm
